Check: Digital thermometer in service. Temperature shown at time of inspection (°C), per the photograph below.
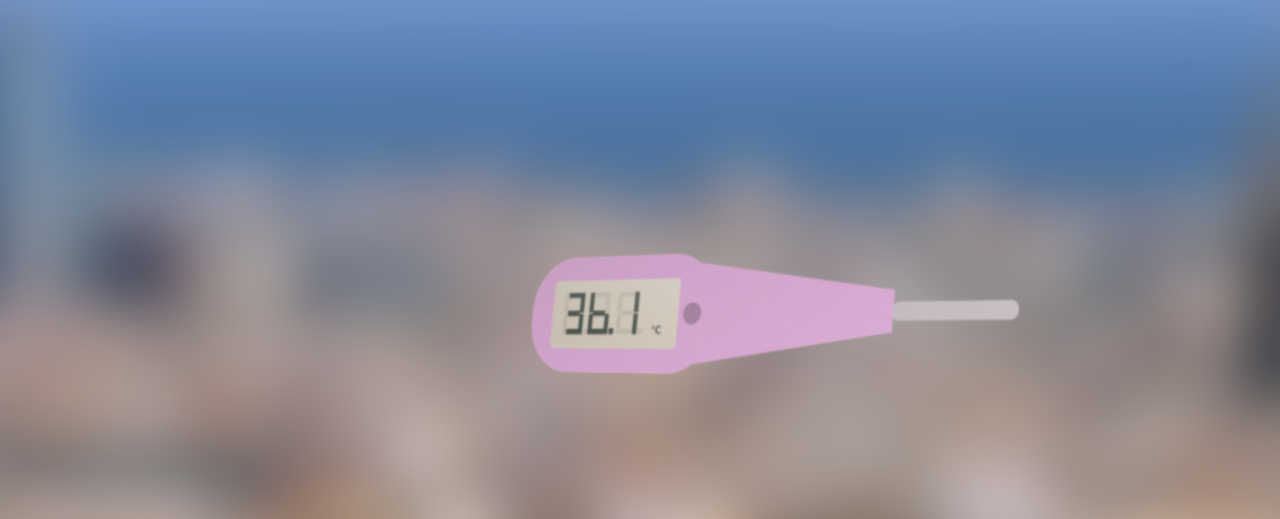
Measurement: 36.1 °C
